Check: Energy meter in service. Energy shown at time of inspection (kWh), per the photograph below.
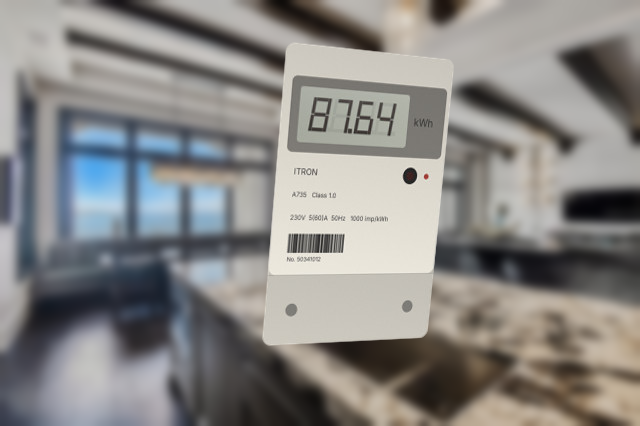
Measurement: 87.64 kWh
